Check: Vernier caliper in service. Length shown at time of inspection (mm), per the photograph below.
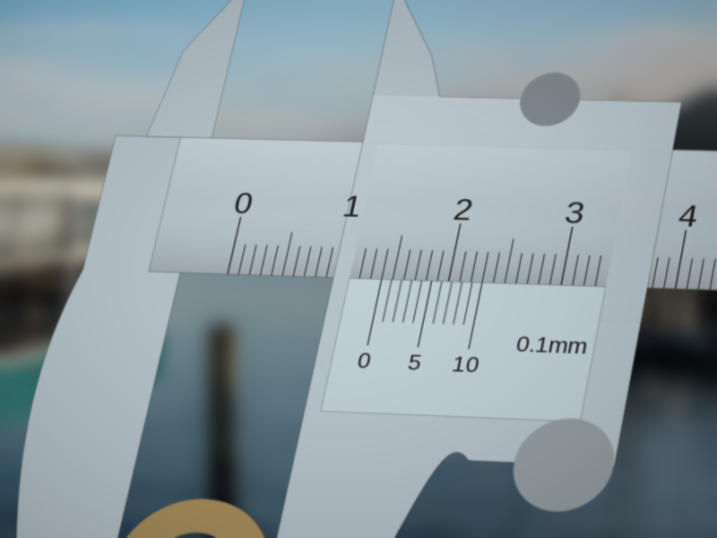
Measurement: 14.0 mm
